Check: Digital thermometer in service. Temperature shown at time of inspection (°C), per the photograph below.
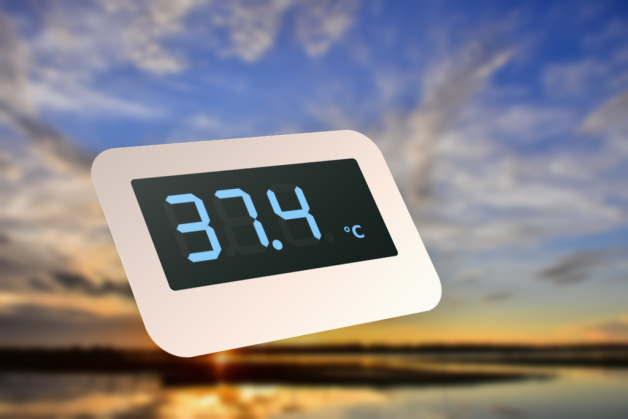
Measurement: 37.4 °C
